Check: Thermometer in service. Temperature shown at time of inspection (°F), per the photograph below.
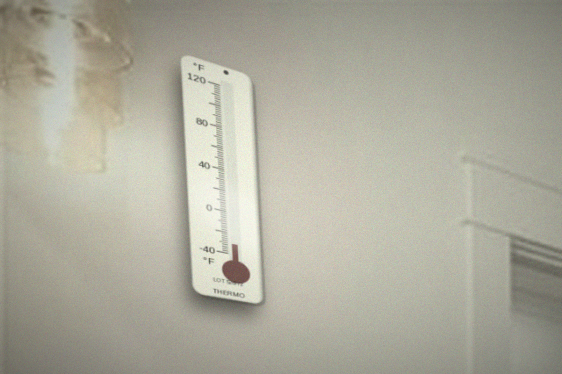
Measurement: -30 °F
